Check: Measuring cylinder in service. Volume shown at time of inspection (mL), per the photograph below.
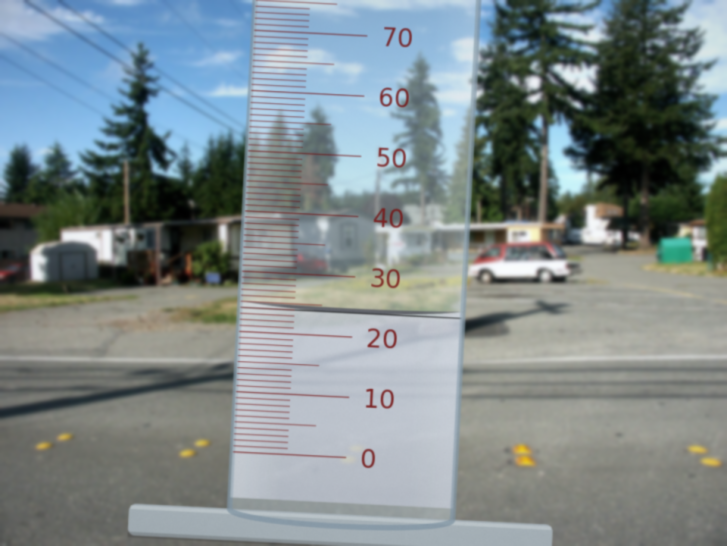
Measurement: 24 mL
